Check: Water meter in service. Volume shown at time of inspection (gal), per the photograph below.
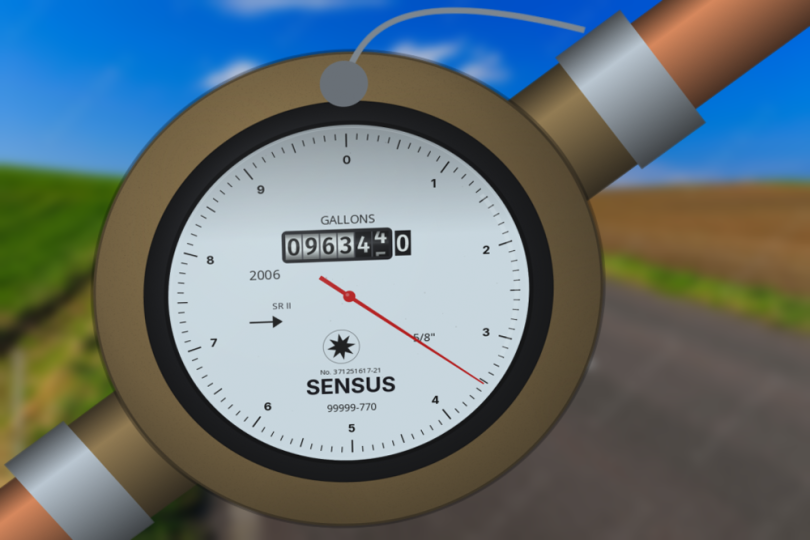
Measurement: 963443.5 gal
